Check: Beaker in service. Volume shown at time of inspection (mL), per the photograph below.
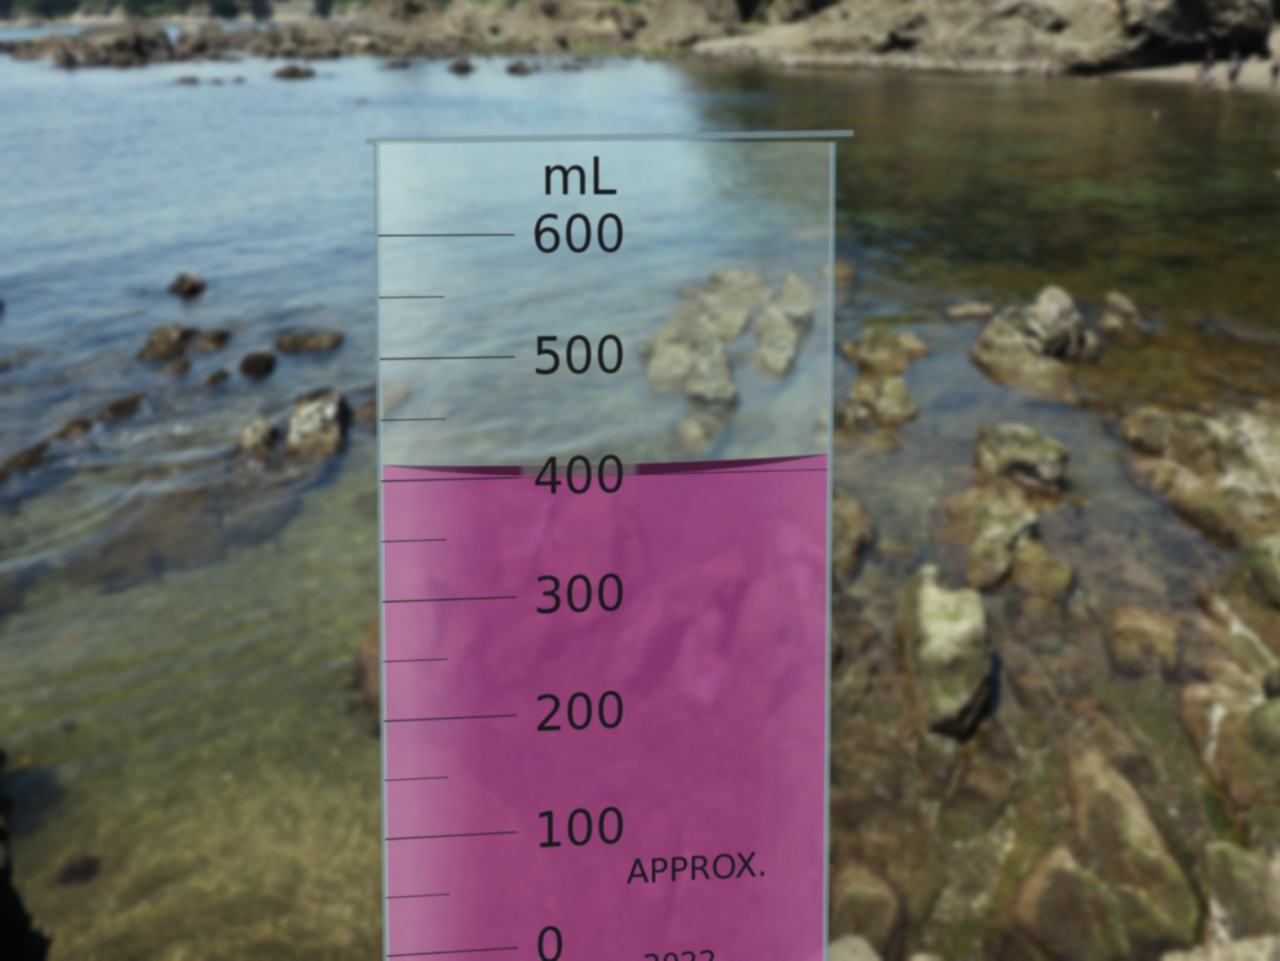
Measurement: 400 mL
